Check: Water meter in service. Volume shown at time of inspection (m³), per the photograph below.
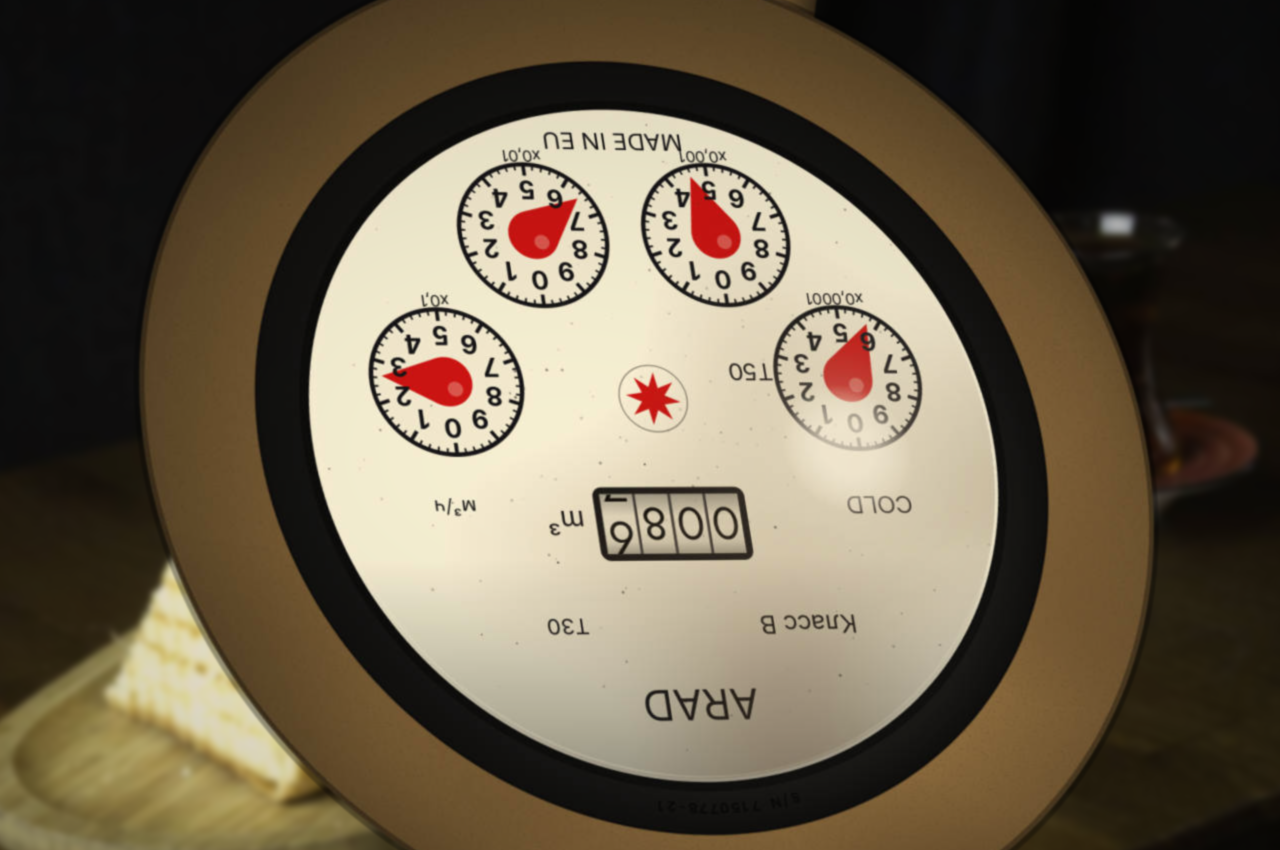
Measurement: 86.2645 m³
